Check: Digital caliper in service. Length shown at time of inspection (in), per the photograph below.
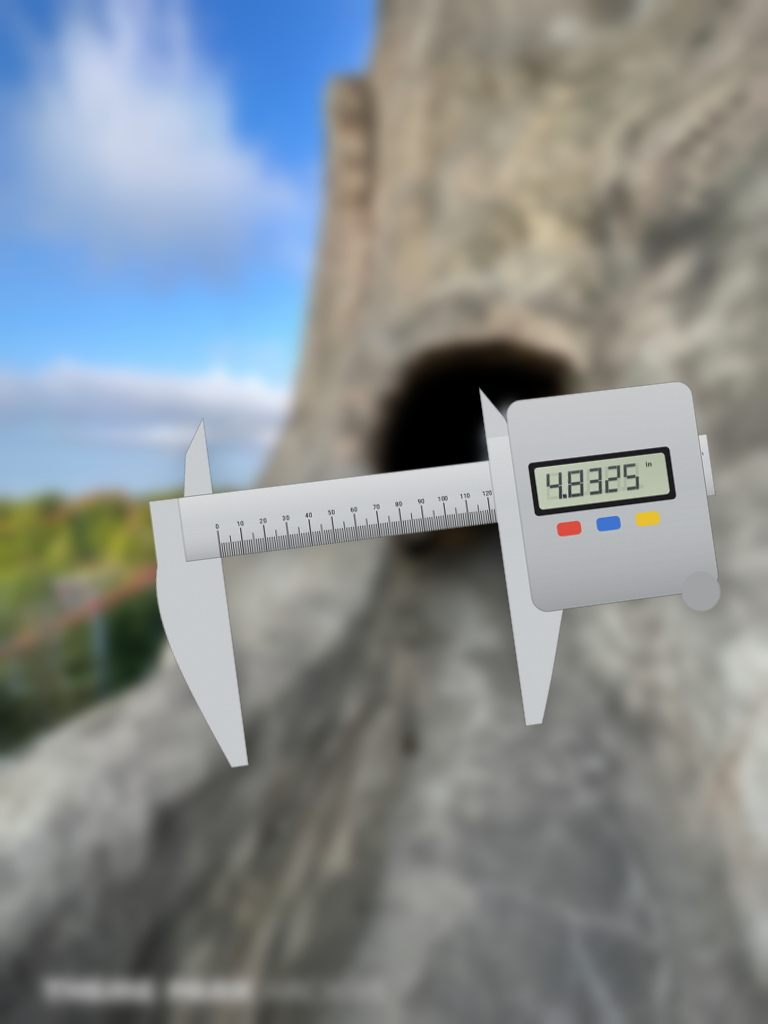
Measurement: 4.8325 in
